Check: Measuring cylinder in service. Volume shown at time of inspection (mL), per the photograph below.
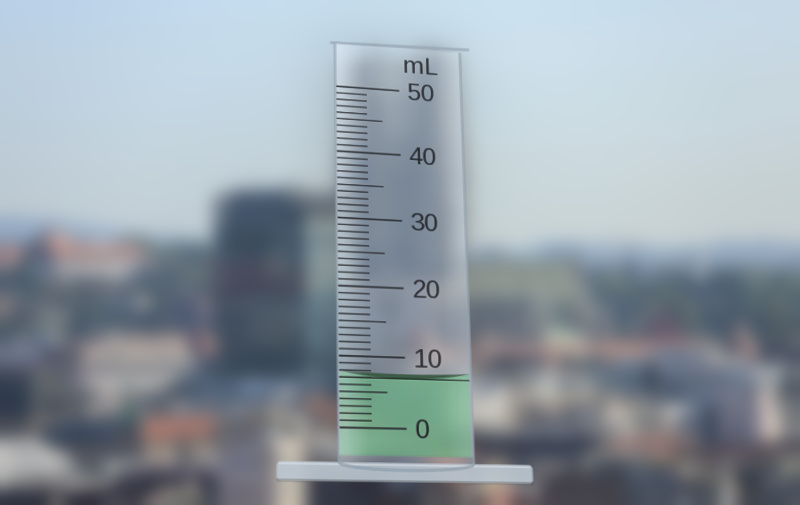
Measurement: 7 mL
